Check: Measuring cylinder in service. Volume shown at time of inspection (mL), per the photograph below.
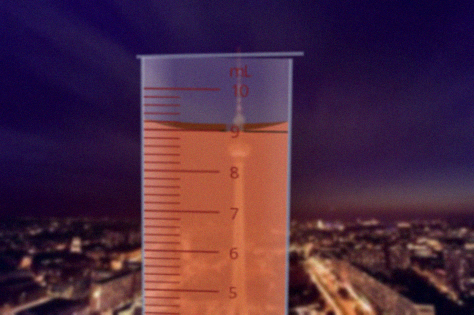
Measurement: 9 mL
